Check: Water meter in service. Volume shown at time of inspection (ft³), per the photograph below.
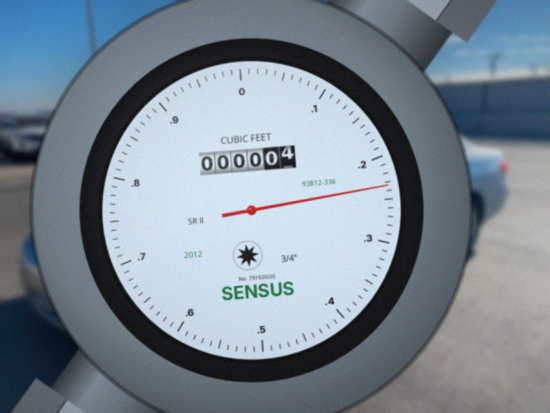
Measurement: 4.23 ft³
